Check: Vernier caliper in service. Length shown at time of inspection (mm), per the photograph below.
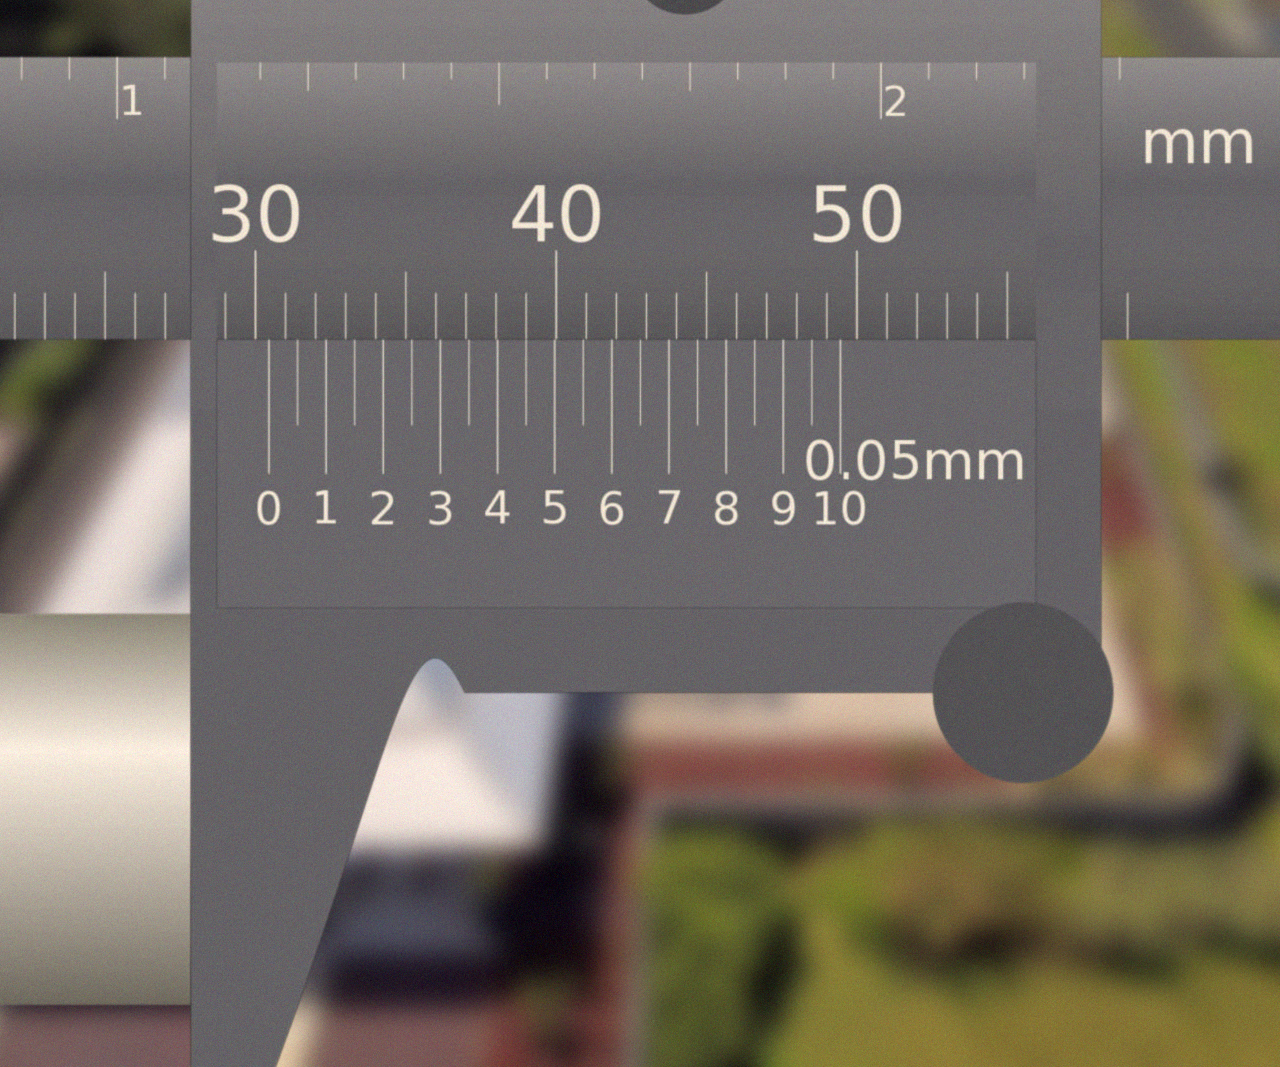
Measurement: 30.45 mm
